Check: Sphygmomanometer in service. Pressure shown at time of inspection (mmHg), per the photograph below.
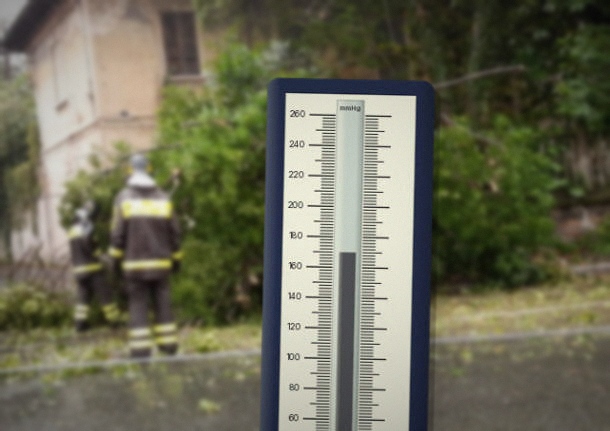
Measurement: 170 mmHg
